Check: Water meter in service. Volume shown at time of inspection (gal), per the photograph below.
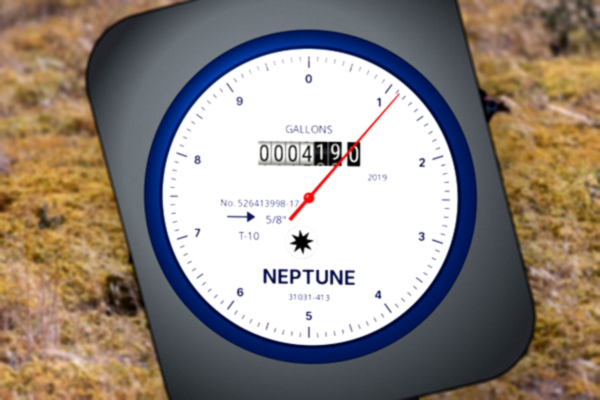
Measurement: 4191.1 gal
